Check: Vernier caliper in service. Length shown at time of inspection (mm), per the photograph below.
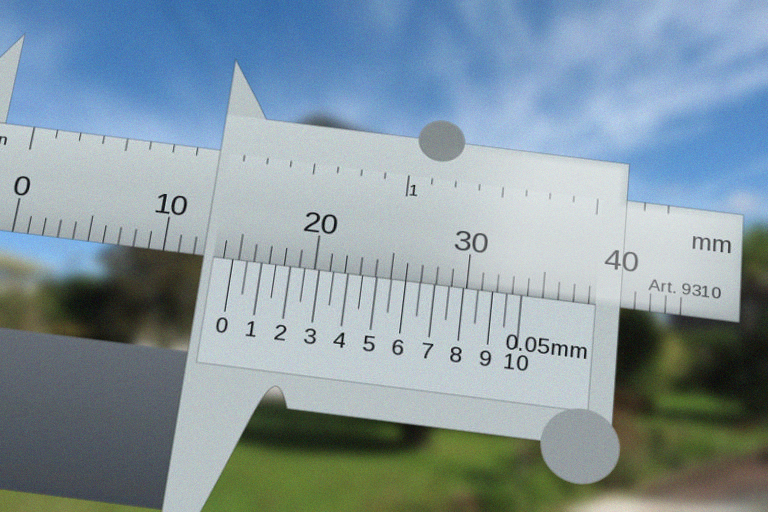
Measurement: 14.6 mm
